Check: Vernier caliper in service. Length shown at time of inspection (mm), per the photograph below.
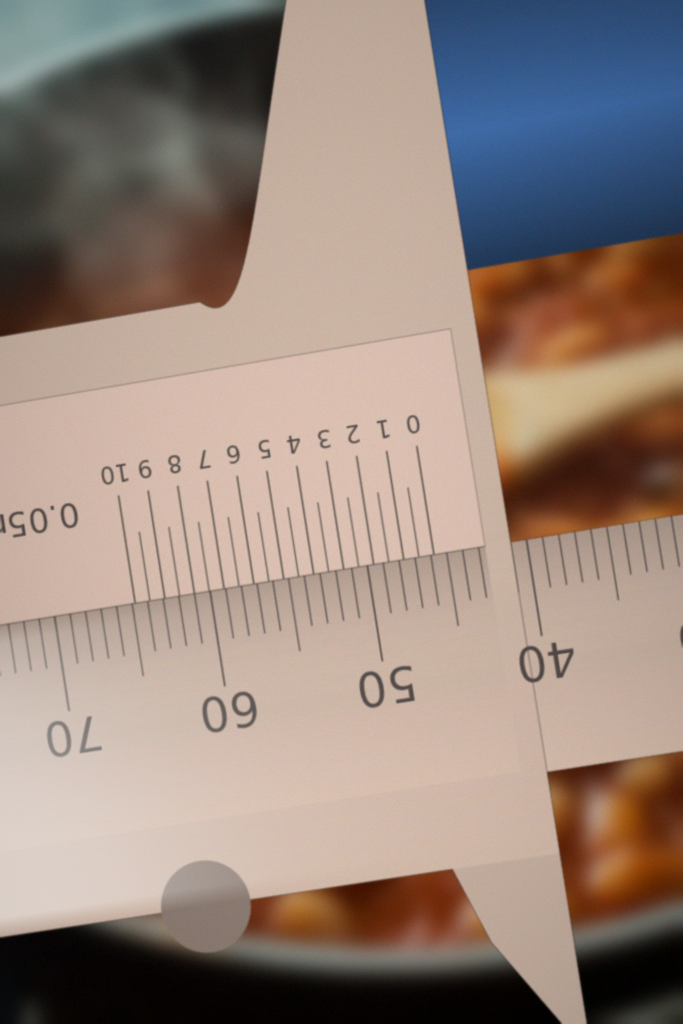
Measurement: 45.8 mm
